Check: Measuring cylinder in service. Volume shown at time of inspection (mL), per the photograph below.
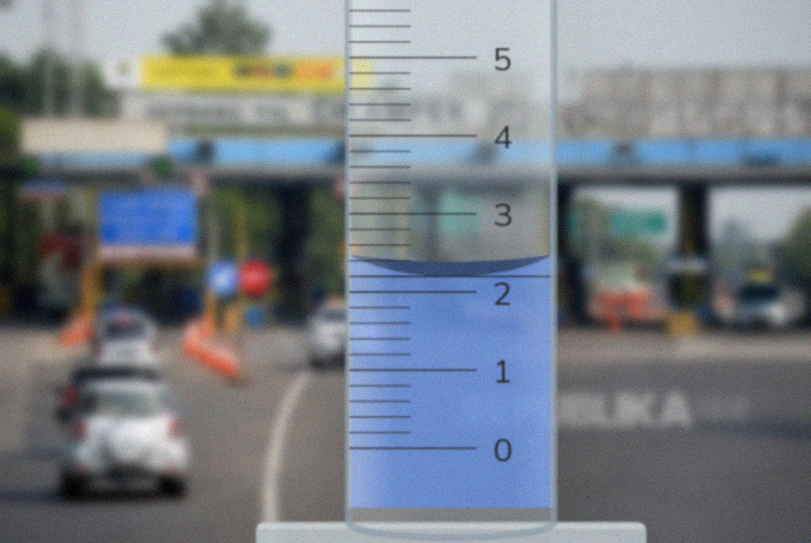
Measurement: 2.2 mL
